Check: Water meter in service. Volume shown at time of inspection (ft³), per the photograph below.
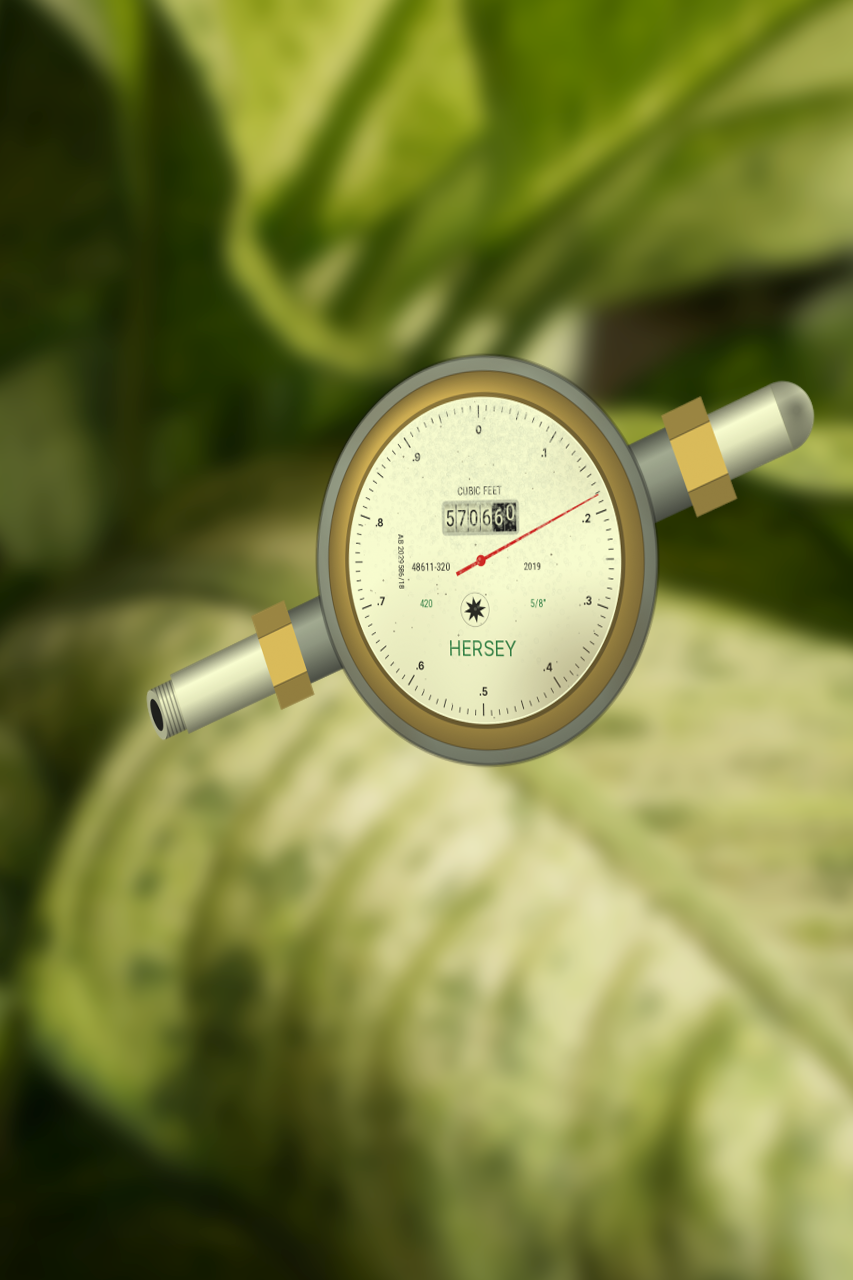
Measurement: 570660.18 ft³
